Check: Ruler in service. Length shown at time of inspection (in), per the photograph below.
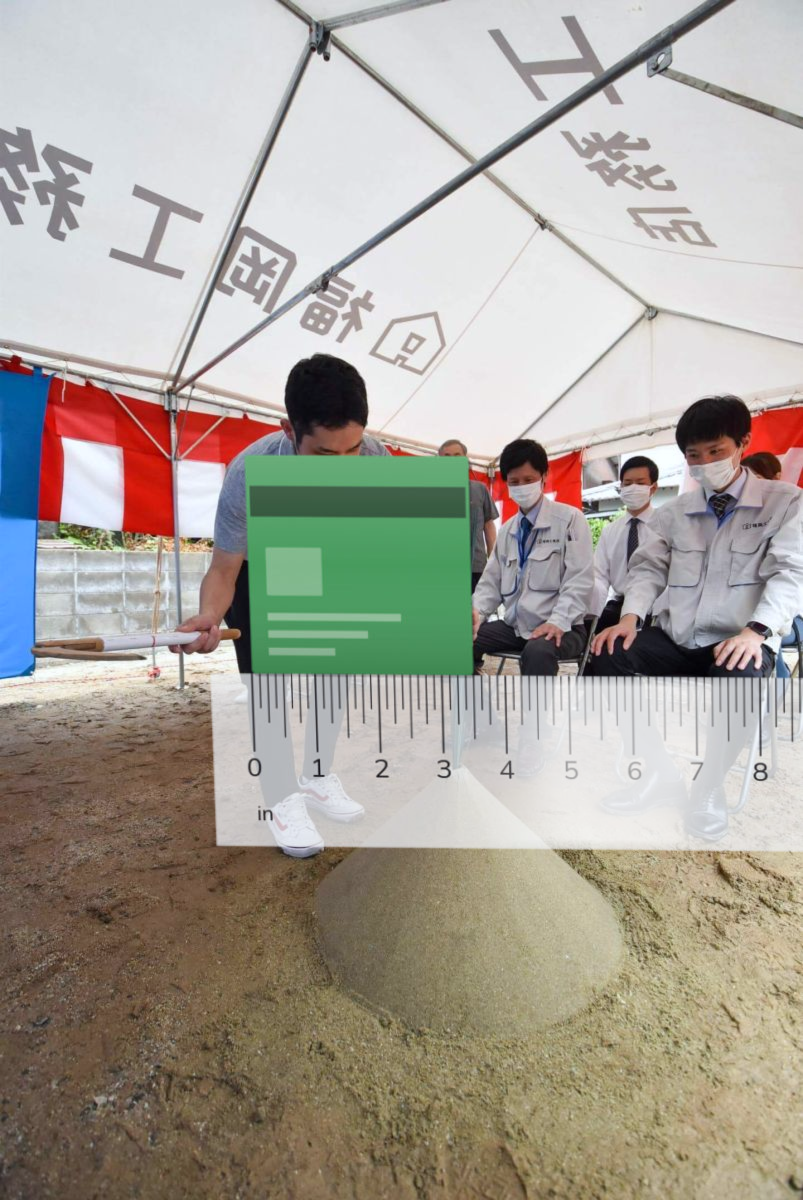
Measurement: 3.5 in
